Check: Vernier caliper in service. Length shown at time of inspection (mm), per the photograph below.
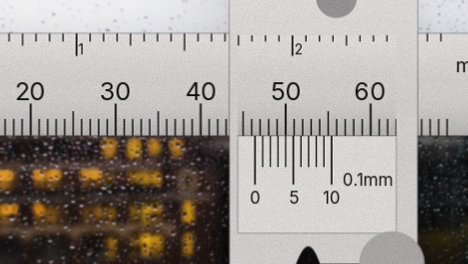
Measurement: 46.4 mm
